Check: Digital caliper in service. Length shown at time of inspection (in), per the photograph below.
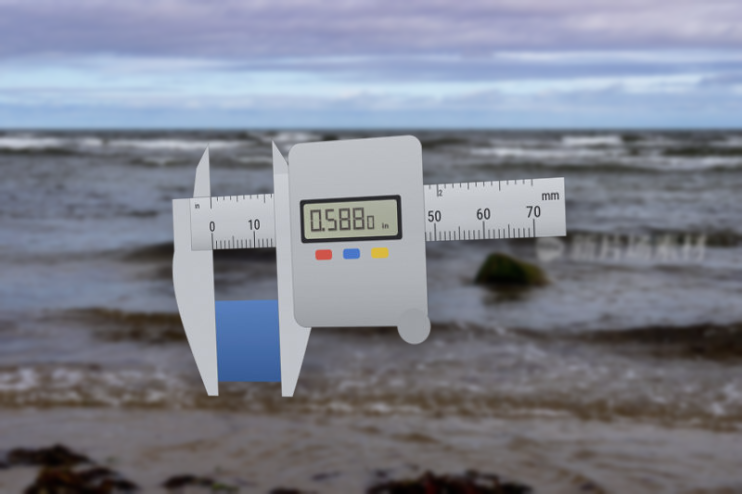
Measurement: 0.5880 in
